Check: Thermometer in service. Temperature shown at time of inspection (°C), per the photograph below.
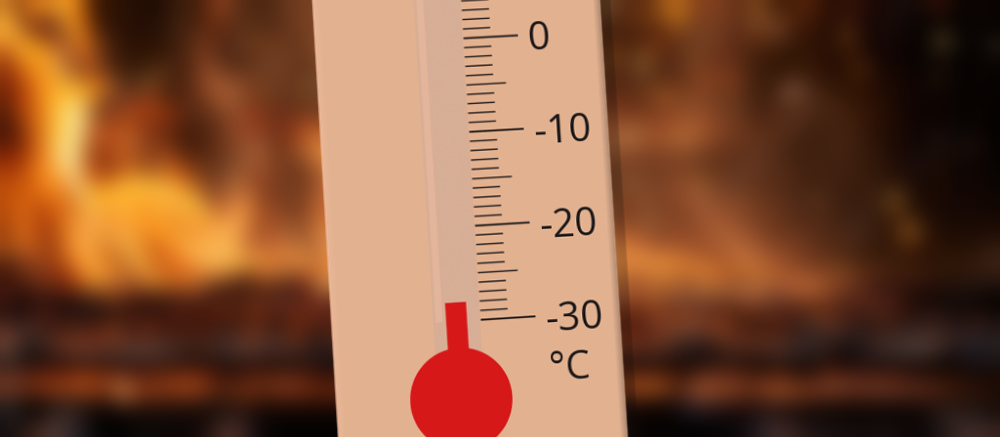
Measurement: -28 °C
